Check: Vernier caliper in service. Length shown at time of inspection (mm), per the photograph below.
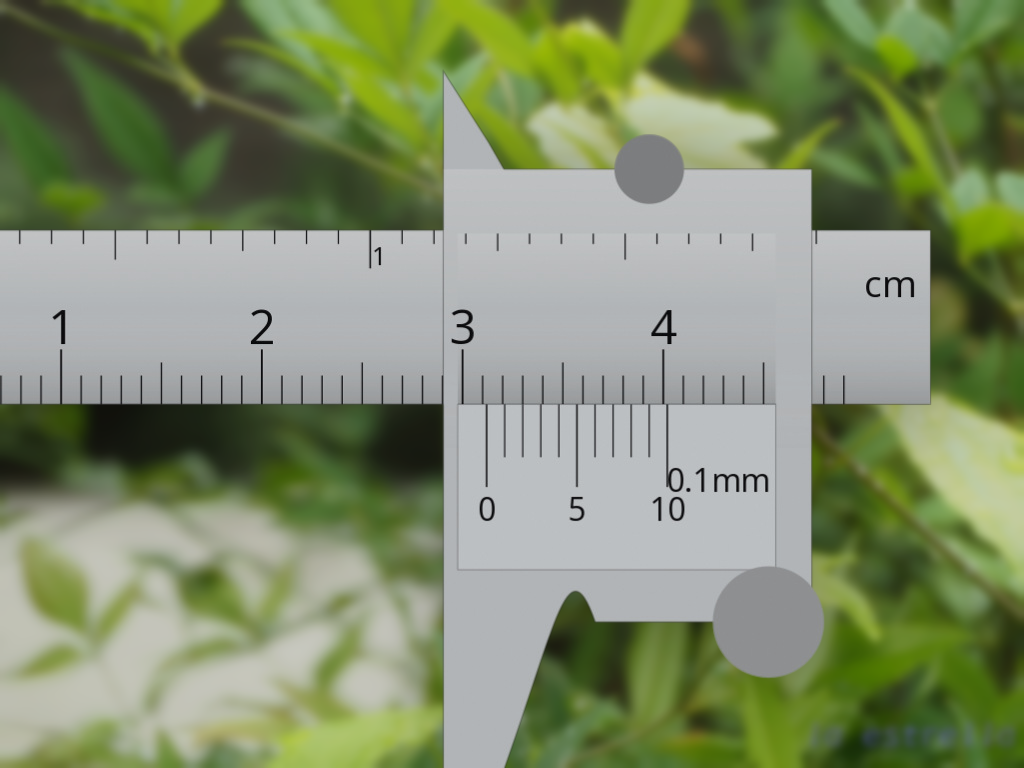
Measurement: 31.2 mm
